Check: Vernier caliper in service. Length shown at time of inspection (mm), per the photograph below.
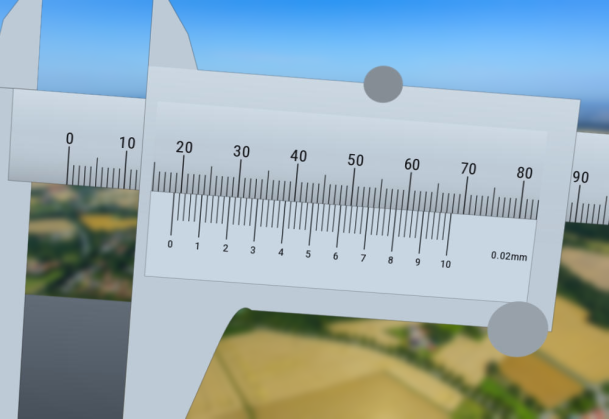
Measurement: 18.8 mm
